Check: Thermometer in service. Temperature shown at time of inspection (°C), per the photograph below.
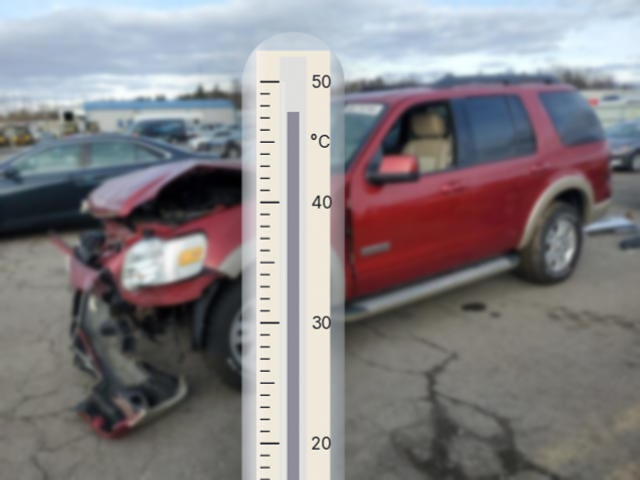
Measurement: 47.5 °C
